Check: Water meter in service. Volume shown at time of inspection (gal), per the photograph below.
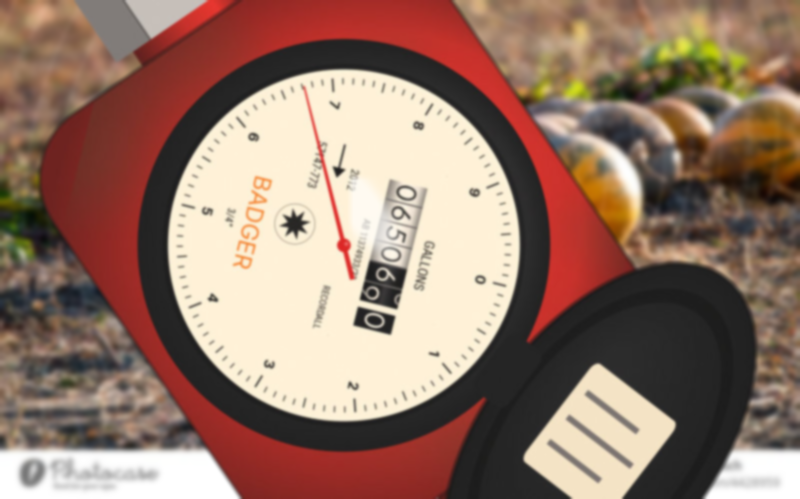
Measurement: 650686.7 gal
